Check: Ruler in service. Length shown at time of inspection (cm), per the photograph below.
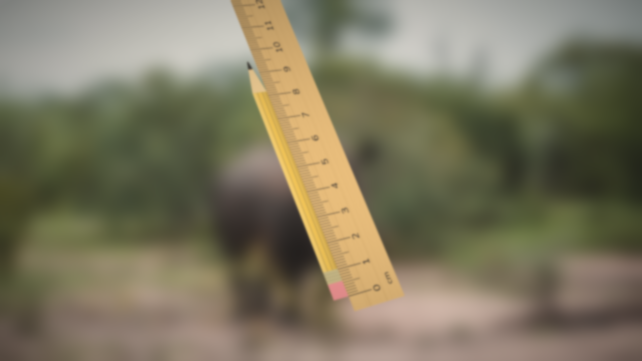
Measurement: 9.5 cm
